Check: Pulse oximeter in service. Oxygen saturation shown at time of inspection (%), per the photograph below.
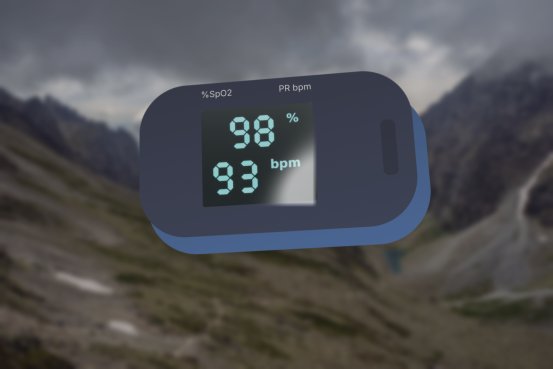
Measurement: 98 %
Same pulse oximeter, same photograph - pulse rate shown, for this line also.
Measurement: 93 bpm
